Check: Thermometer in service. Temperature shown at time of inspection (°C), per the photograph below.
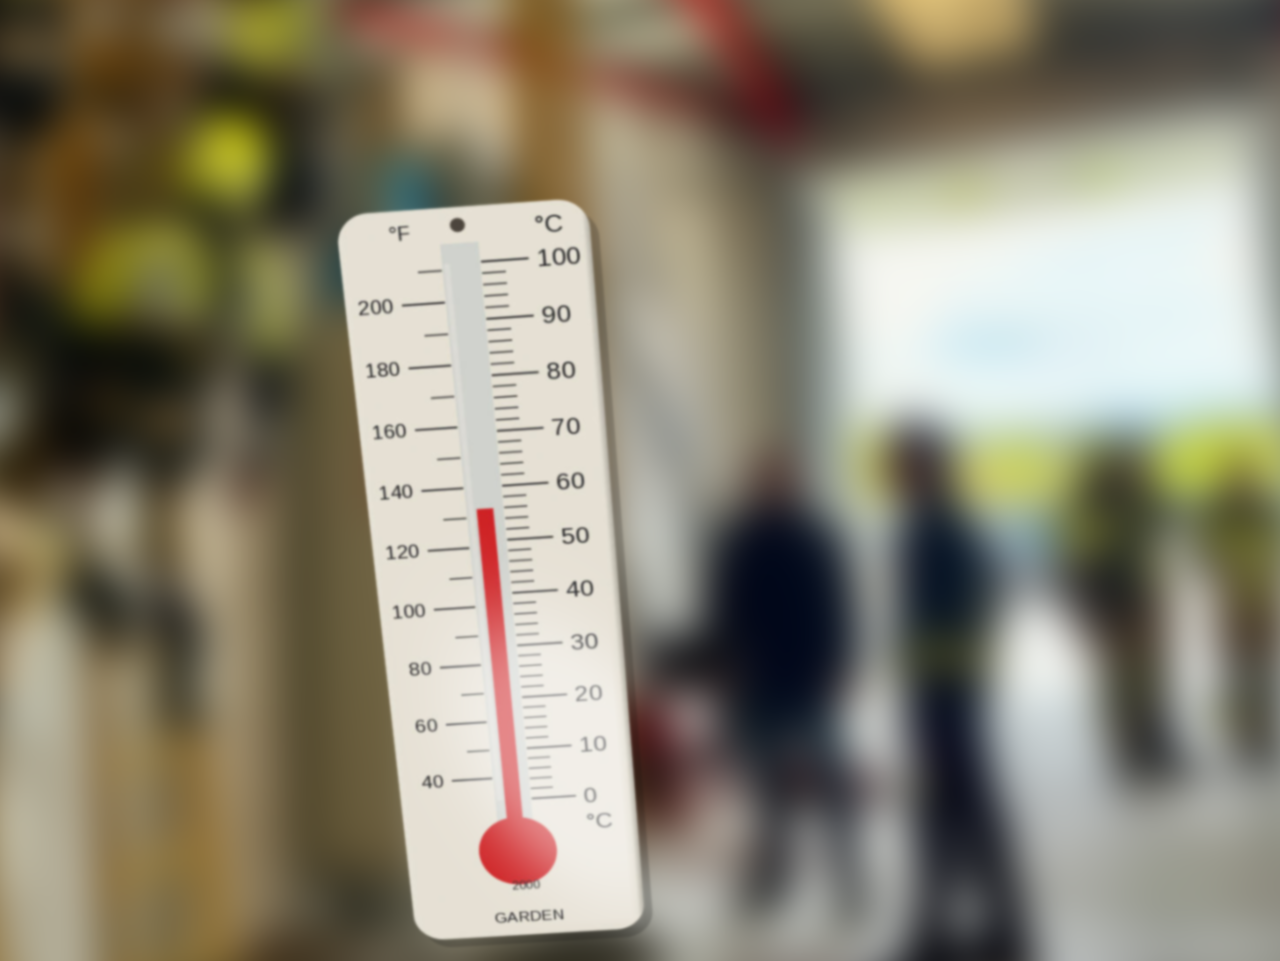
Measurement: 56 °C
